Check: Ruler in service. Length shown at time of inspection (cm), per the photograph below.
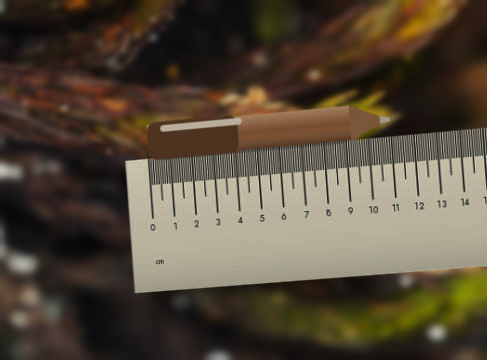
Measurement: 11 cm
